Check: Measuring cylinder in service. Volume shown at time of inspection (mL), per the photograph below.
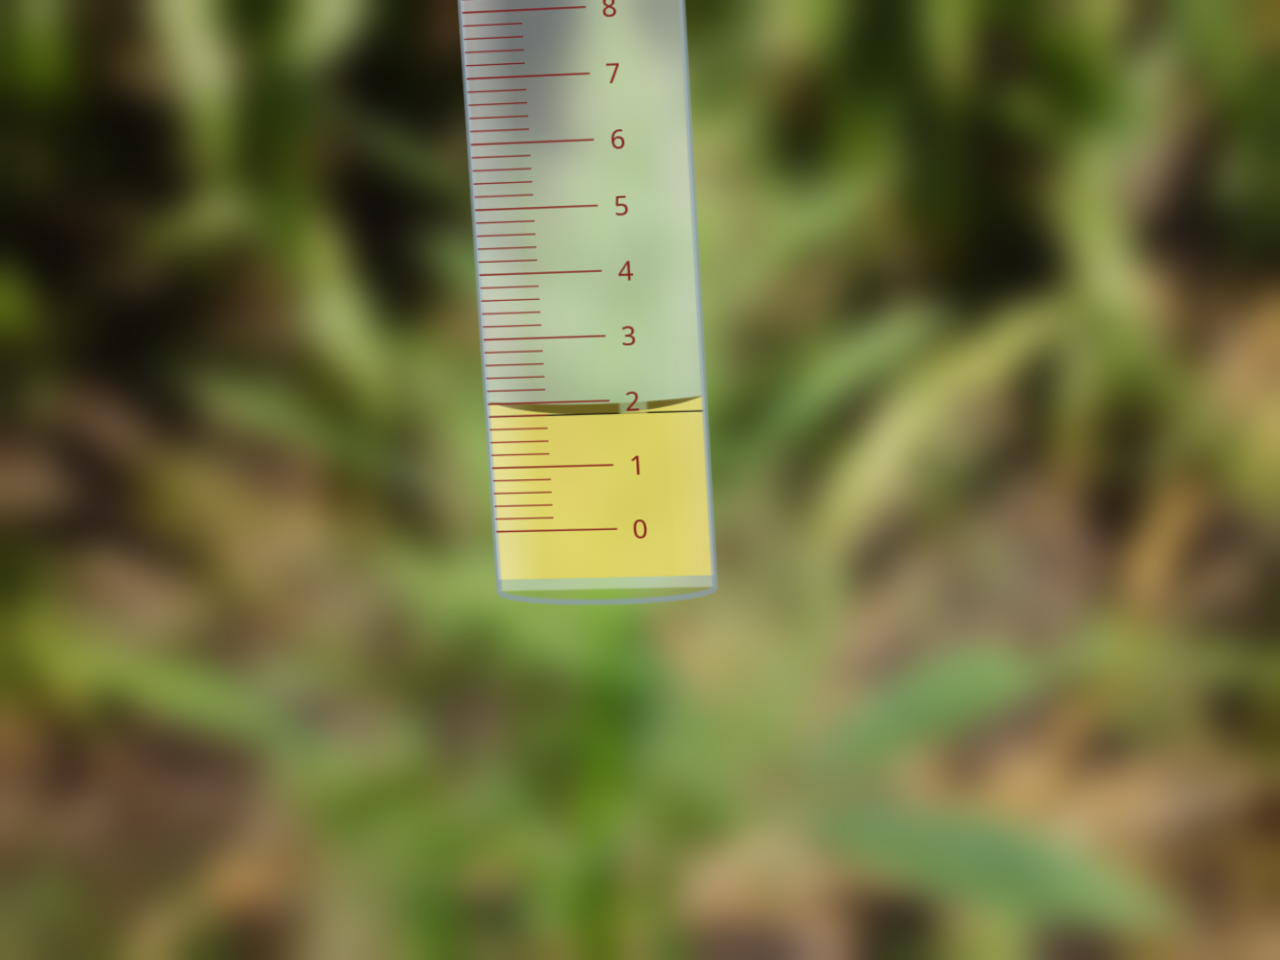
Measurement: 1.8 mL
